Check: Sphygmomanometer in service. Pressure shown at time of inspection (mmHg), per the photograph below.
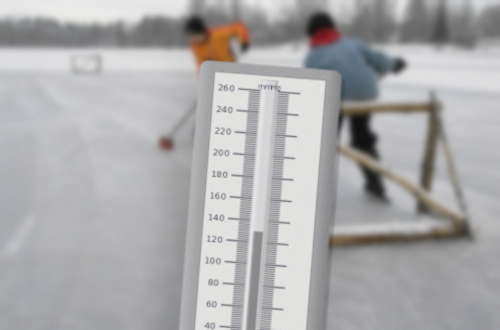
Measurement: 130 mmHg
